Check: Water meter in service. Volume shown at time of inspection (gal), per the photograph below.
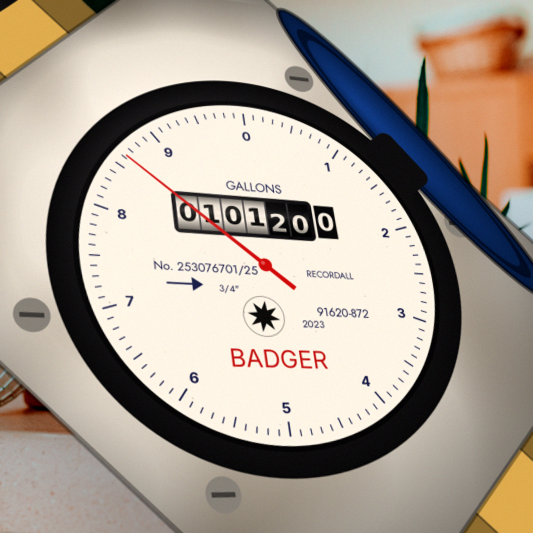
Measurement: 101198.6 gal
